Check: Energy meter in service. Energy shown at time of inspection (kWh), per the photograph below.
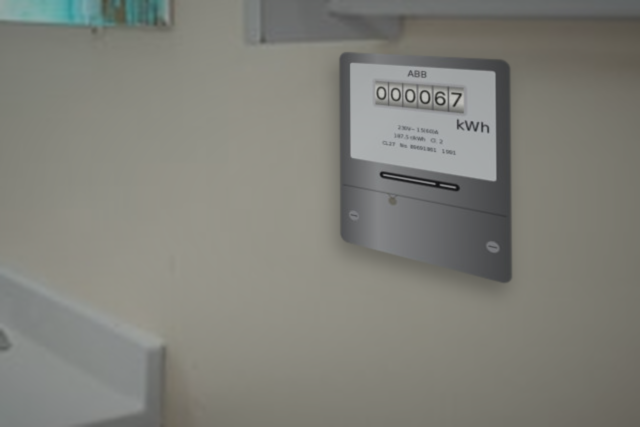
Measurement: 67 kWh
